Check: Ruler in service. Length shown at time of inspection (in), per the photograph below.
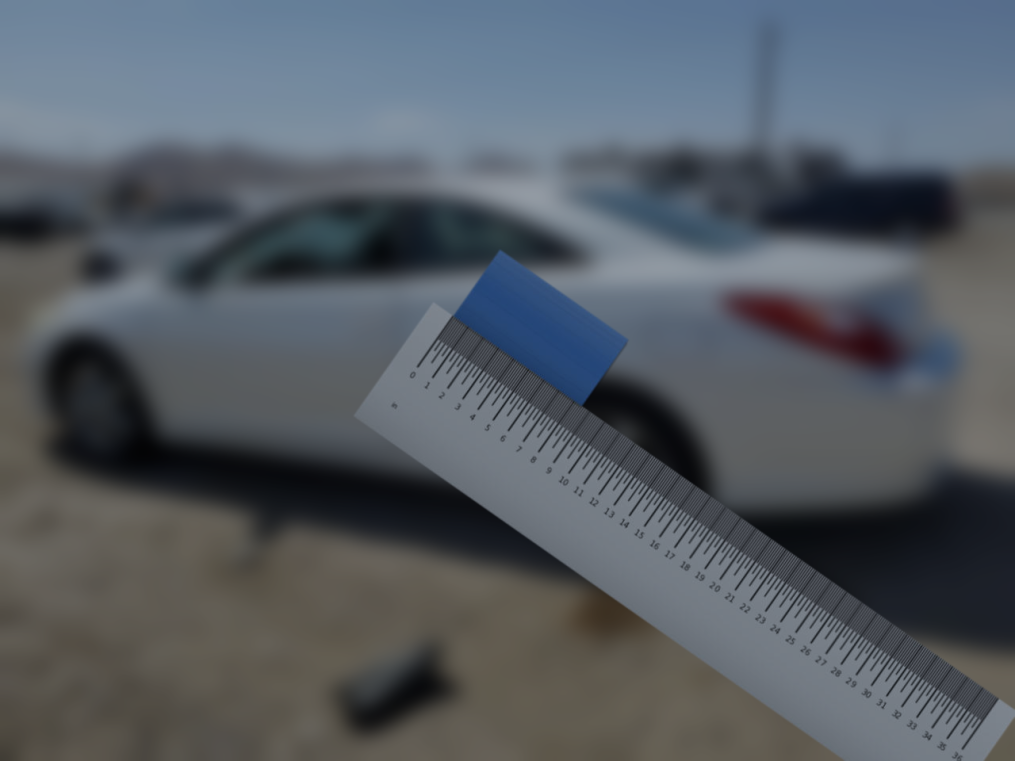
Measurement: 8.5 in
